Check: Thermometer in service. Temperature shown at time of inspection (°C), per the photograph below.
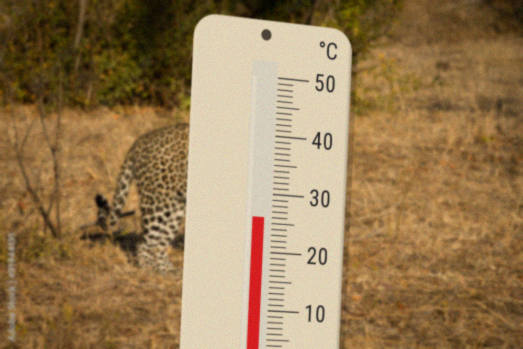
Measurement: 26 °C
